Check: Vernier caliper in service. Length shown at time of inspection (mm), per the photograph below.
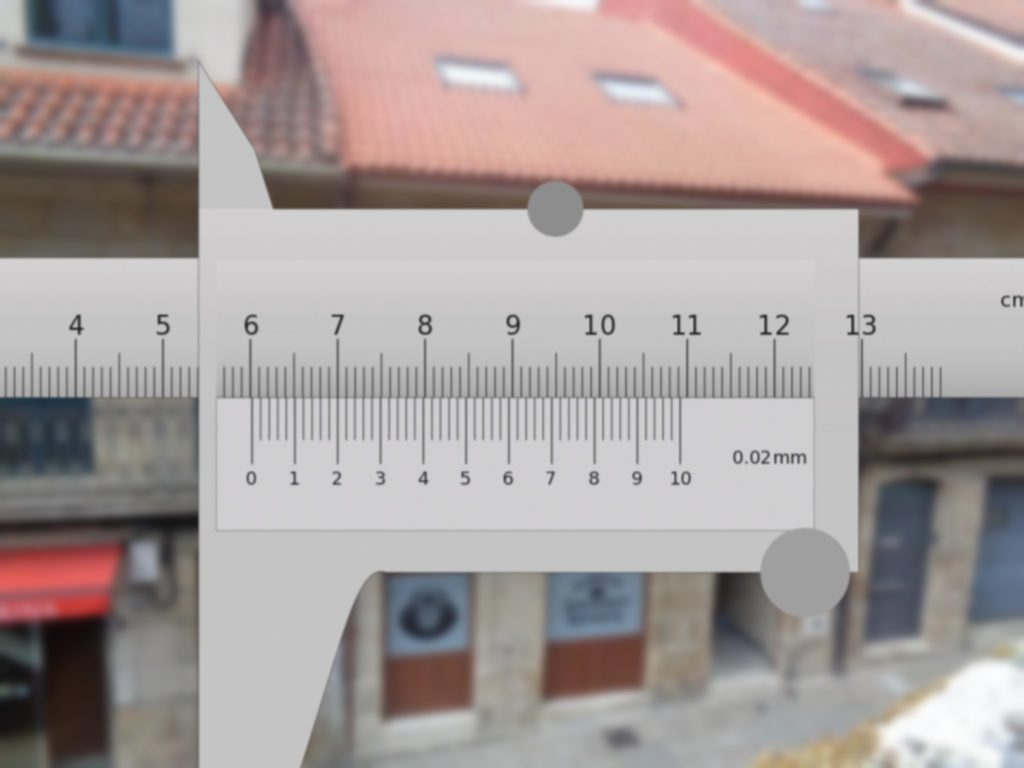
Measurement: 60.2 mm
